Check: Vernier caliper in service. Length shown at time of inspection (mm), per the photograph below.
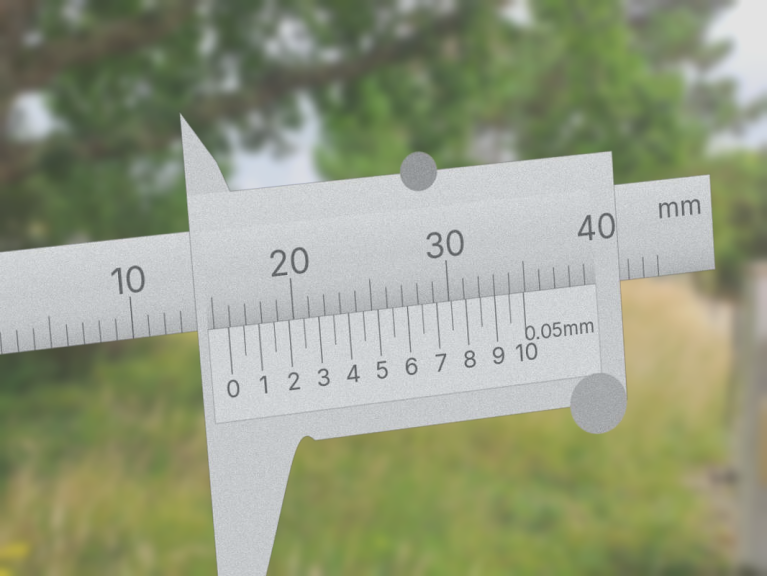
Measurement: 15.9 mm
